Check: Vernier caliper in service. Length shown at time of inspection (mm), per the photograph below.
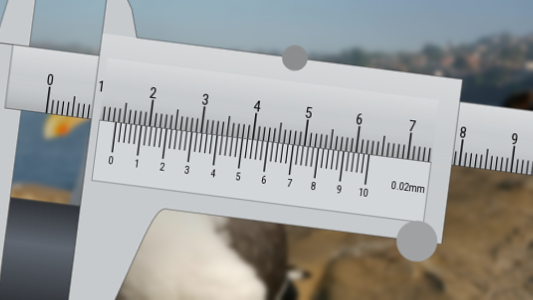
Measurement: 13.5 mm
